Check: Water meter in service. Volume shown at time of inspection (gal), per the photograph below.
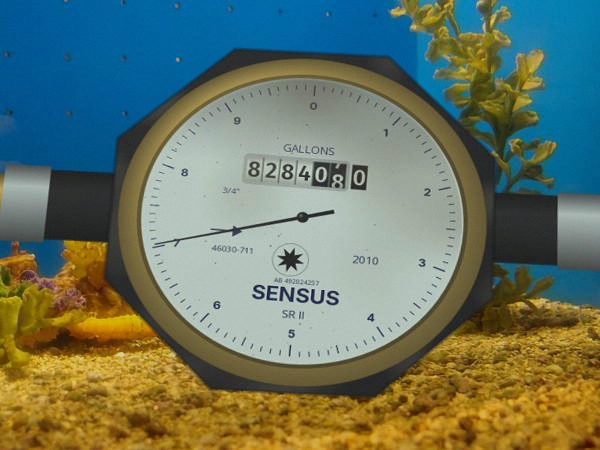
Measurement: 8284077.0 gal
